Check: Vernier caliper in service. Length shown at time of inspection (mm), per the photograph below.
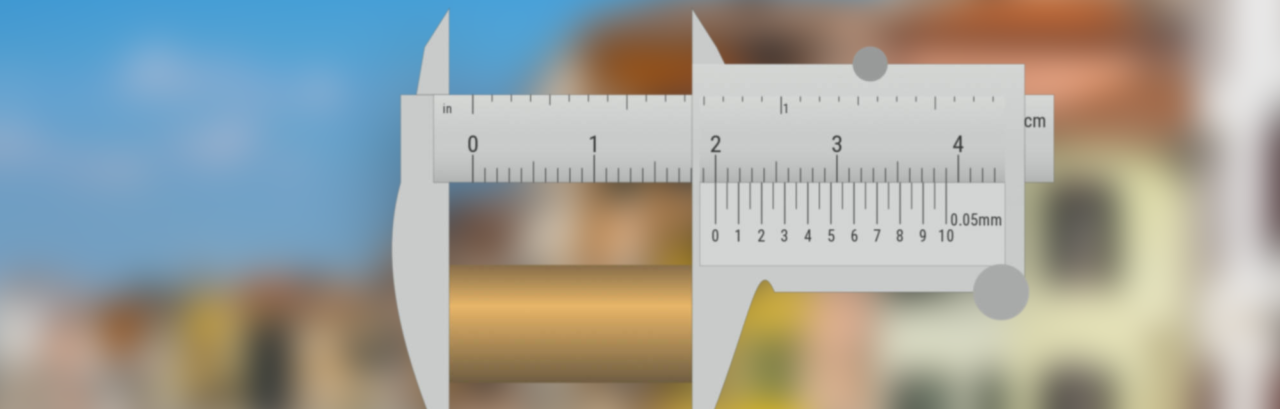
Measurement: 20.0 mm
